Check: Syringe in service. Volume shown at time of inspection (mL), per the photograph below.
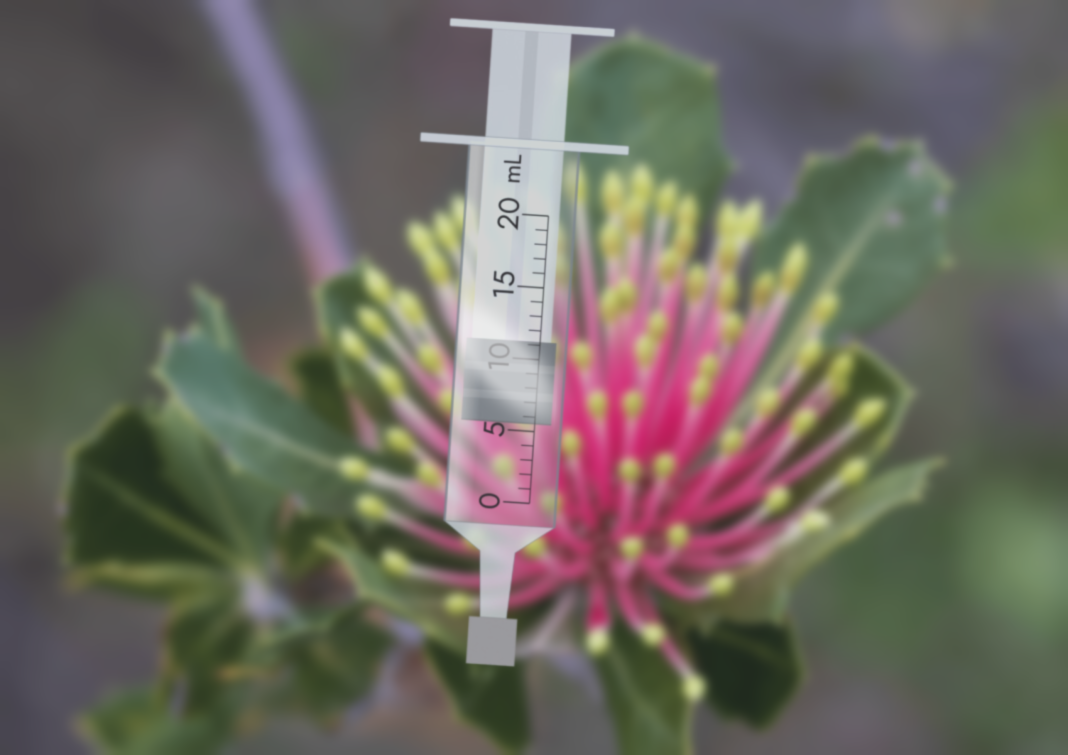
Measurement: 5.5 mL
